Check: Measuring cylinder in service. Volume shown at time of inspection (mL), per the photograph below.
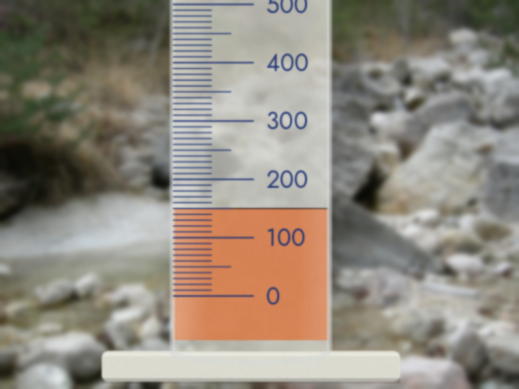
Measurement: 150 mL
